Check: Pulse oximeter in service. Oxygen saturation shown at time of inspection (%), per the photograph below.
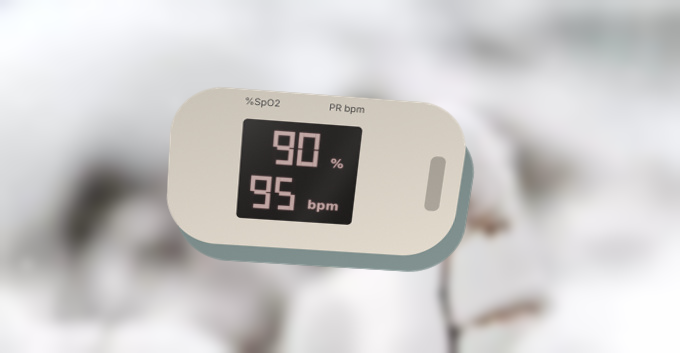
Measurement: 90 %
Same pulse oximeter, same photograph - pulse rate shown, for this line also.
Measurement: 95 bpm
